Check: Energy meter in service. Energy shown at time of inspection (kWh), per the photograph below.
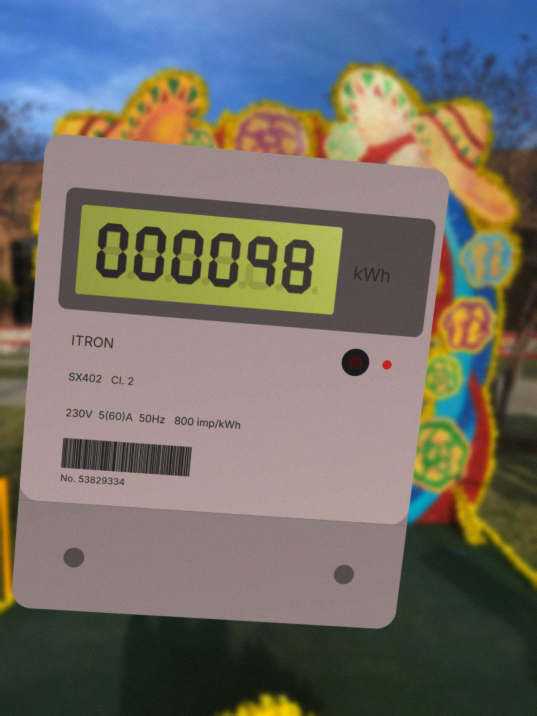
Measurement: 98 kWh
